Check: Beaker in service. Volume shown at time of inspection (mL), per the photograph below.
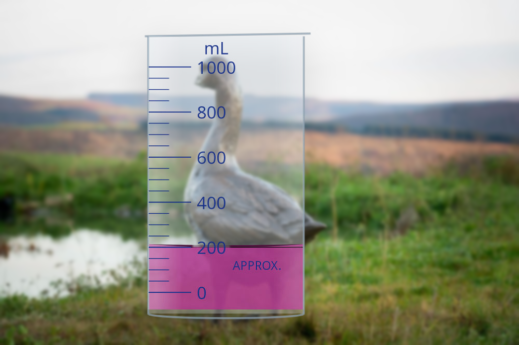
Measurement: 200 mL
